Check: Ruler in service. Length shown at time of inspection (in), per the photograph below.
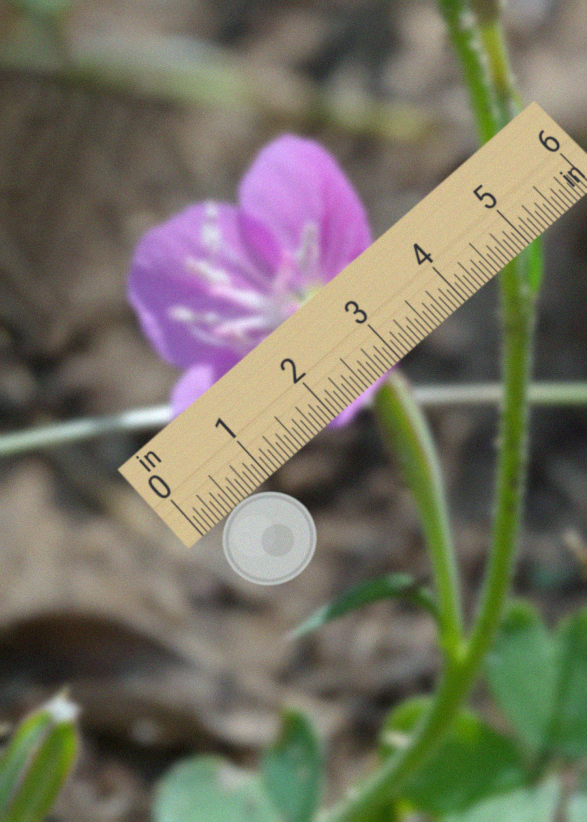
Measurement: 1.0625 in
